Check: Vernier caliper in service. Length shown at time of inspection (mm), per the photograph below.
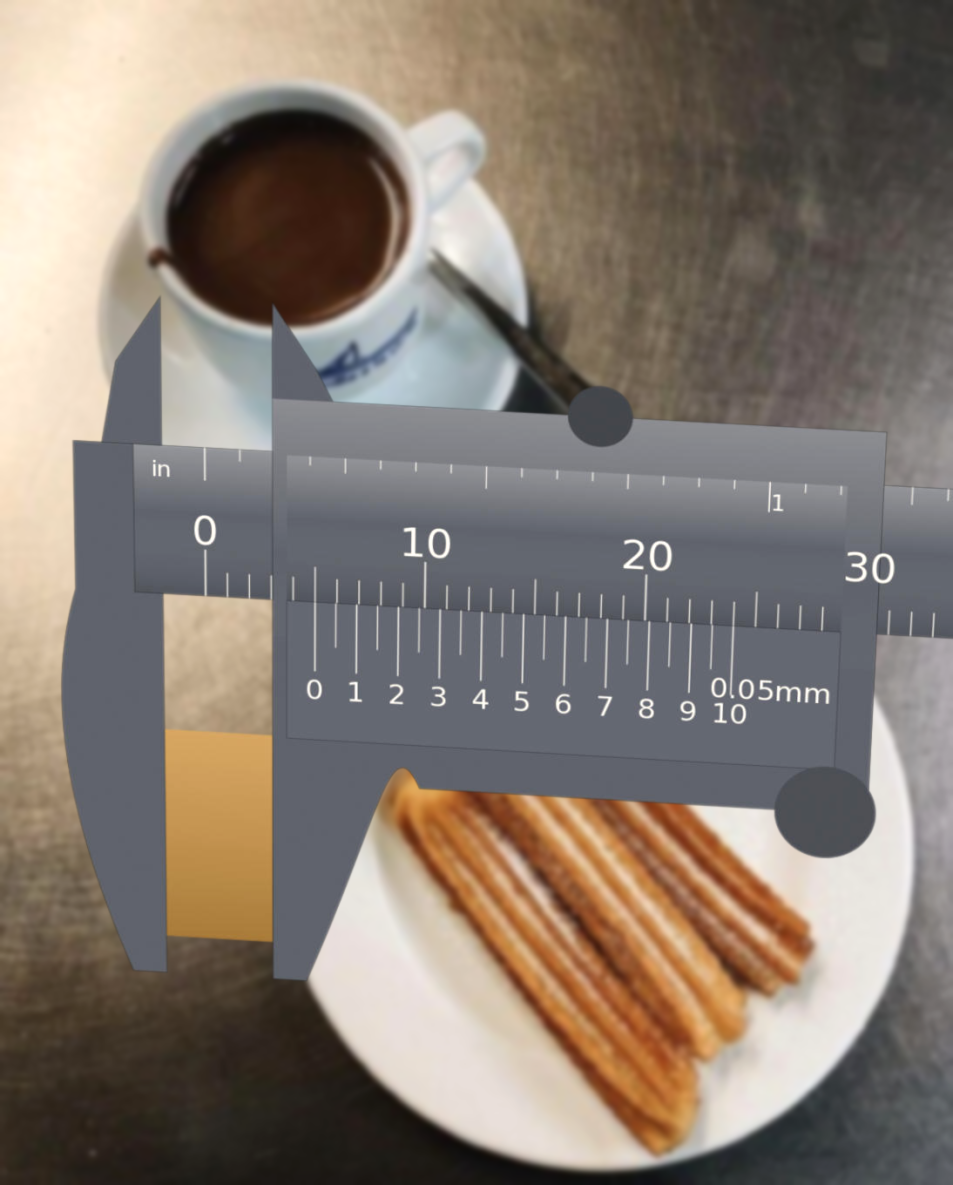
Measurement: 5.0 mm
